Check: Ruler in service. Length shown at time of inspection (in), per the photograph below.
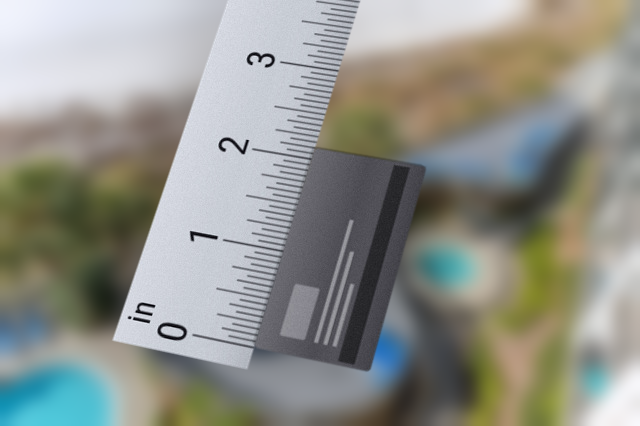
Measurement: 2.125 in
